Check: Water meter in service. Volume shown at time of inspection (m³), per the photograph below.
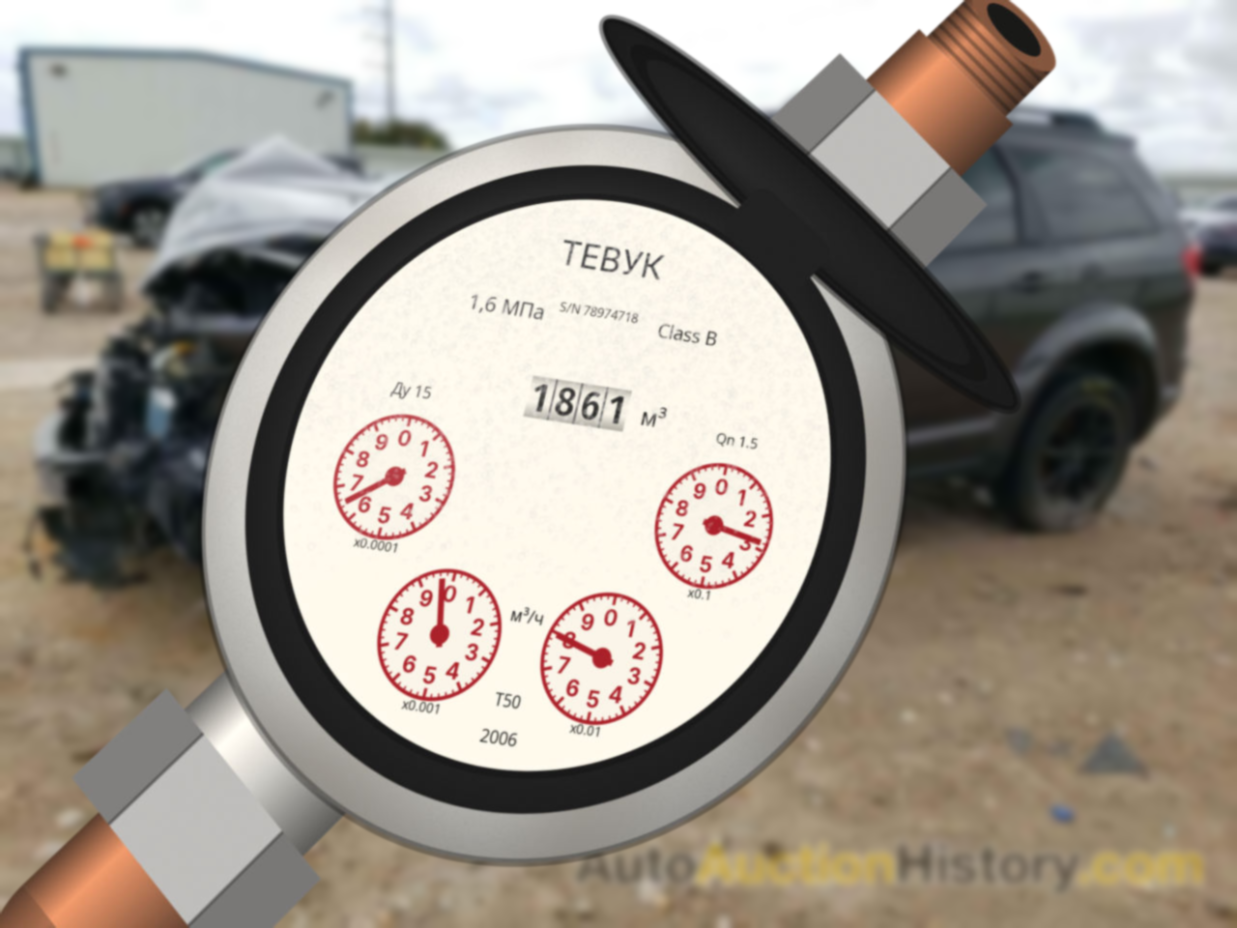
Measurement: 1861.2796 m³
